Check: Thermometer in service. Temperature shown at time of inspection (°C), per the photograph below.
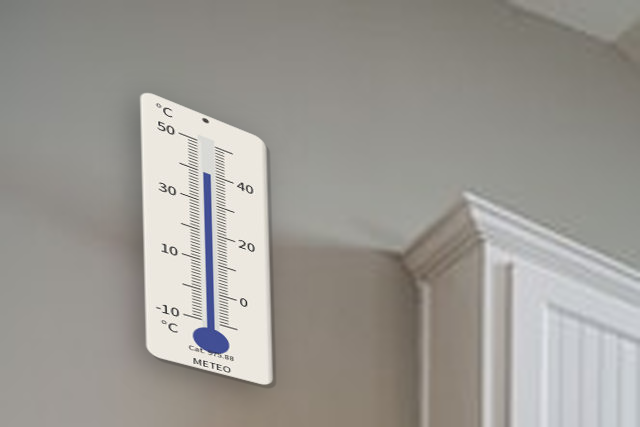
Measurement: 40 °C
